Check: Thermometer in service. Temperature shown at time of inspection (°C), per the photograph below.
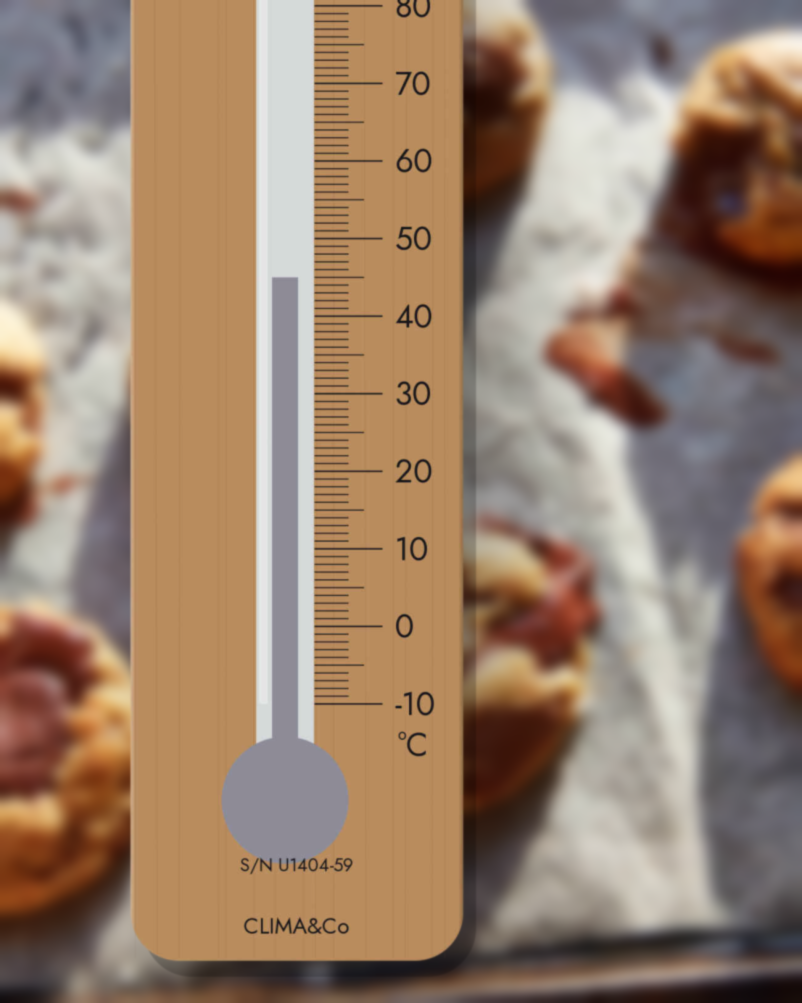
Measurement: 45 °C
